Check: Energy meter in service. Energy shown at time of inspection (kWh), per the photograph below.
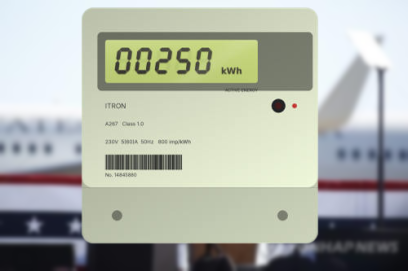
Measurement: 250 kWh
